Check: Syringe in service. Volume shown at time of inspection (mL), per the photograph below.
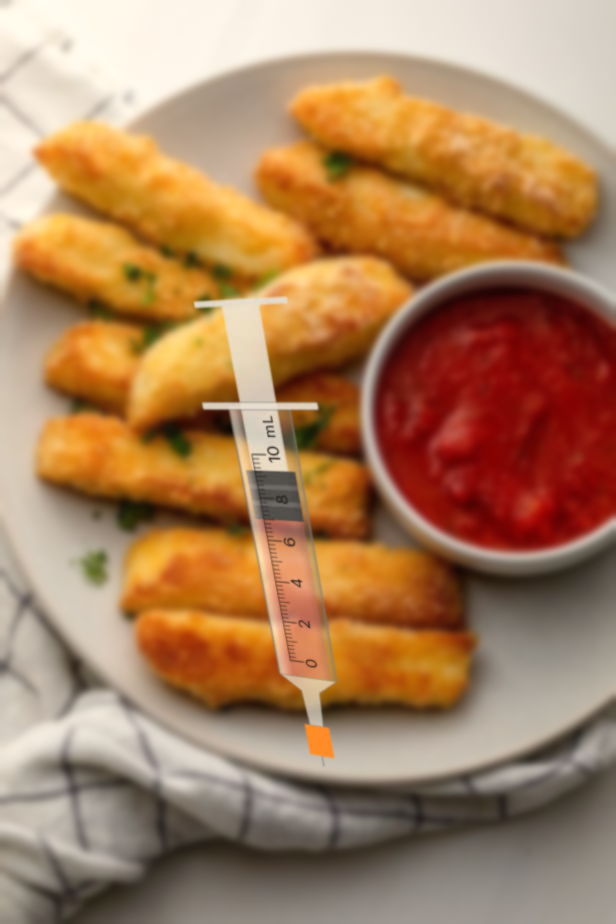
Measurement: 7 mL
